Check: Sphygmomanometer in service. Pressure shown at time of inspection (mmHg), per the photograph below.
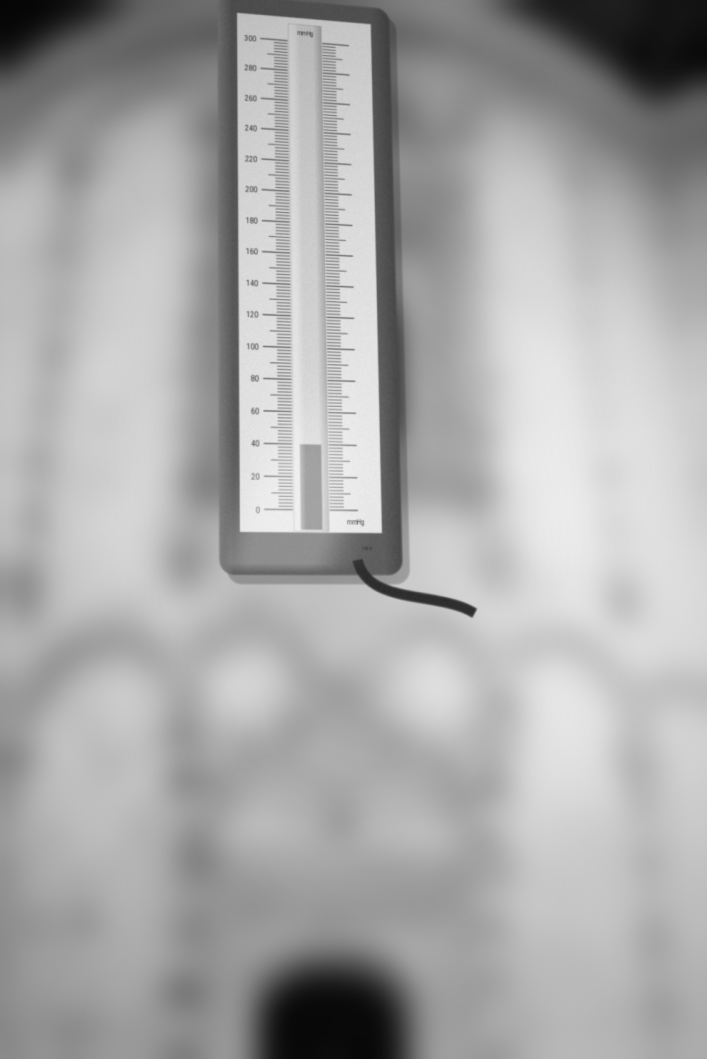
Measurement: 40 mmHg
